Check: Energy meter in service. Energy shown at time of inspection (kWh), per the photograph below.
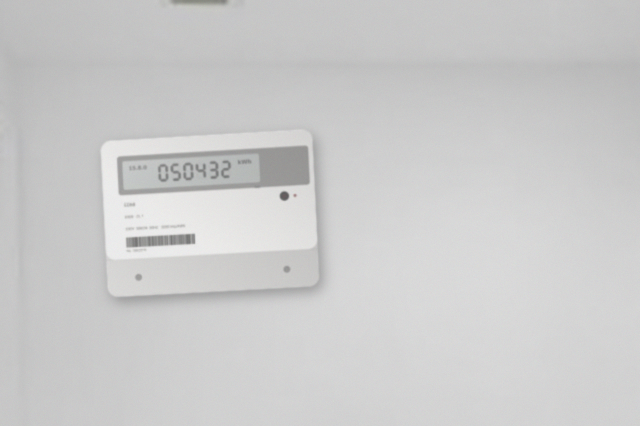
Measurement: 50432 kWh
